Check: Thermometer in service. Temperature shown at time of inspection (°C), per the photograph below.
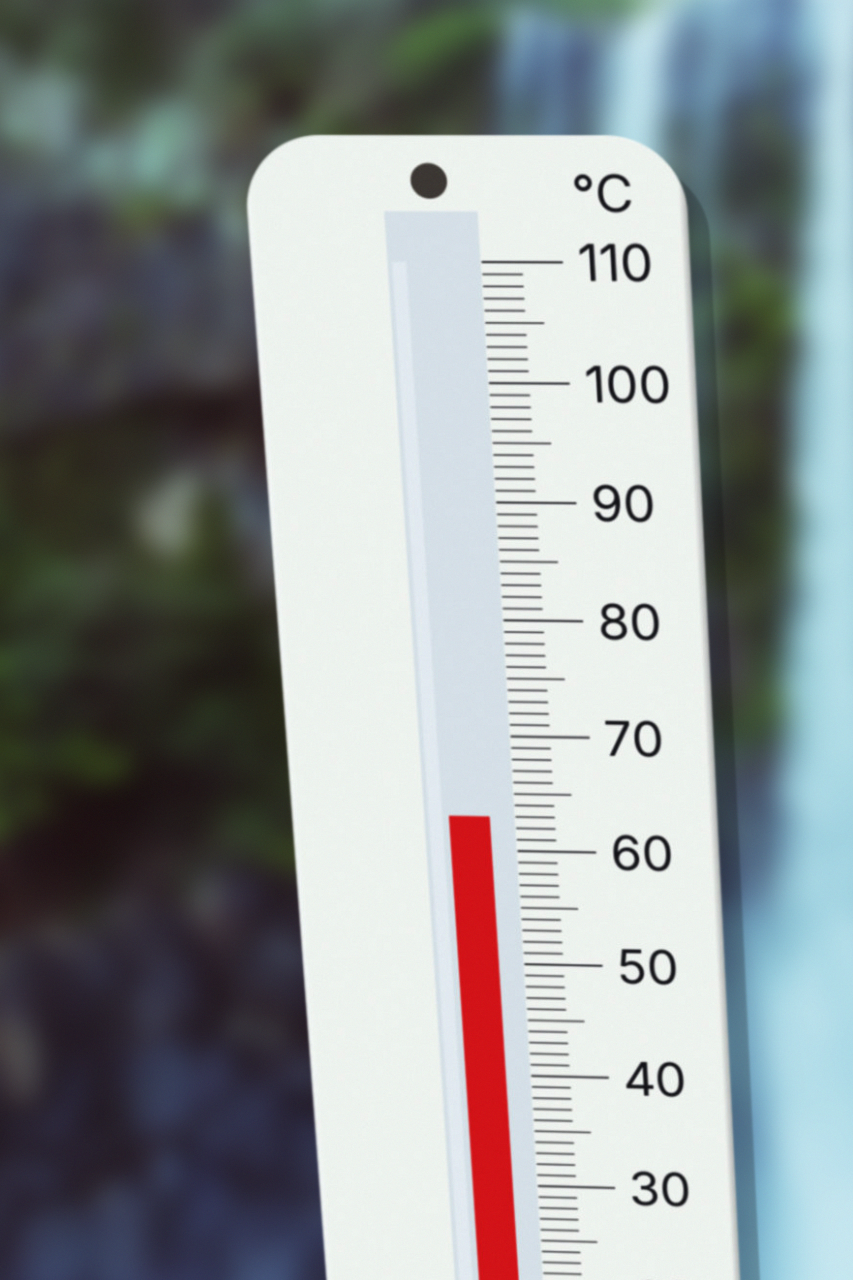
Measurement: 63 °C
